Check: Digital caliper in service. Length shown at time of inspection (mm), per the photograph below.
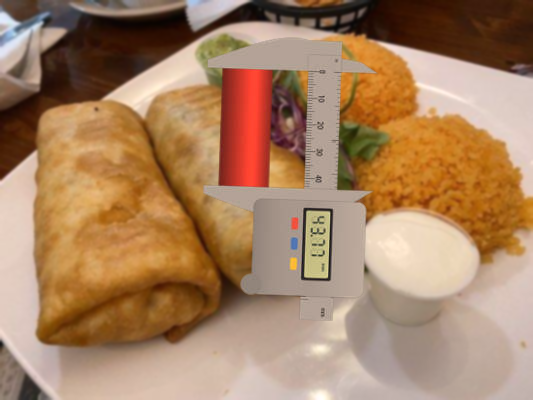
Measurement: 43.77 mm
